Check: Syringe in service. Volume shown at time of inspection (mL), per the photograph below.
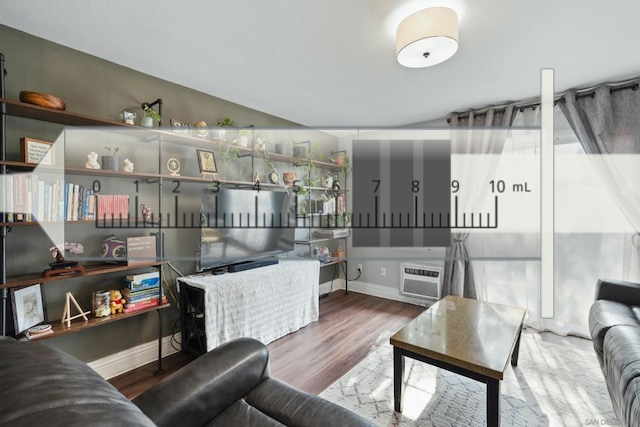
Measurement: 6.4 mL
